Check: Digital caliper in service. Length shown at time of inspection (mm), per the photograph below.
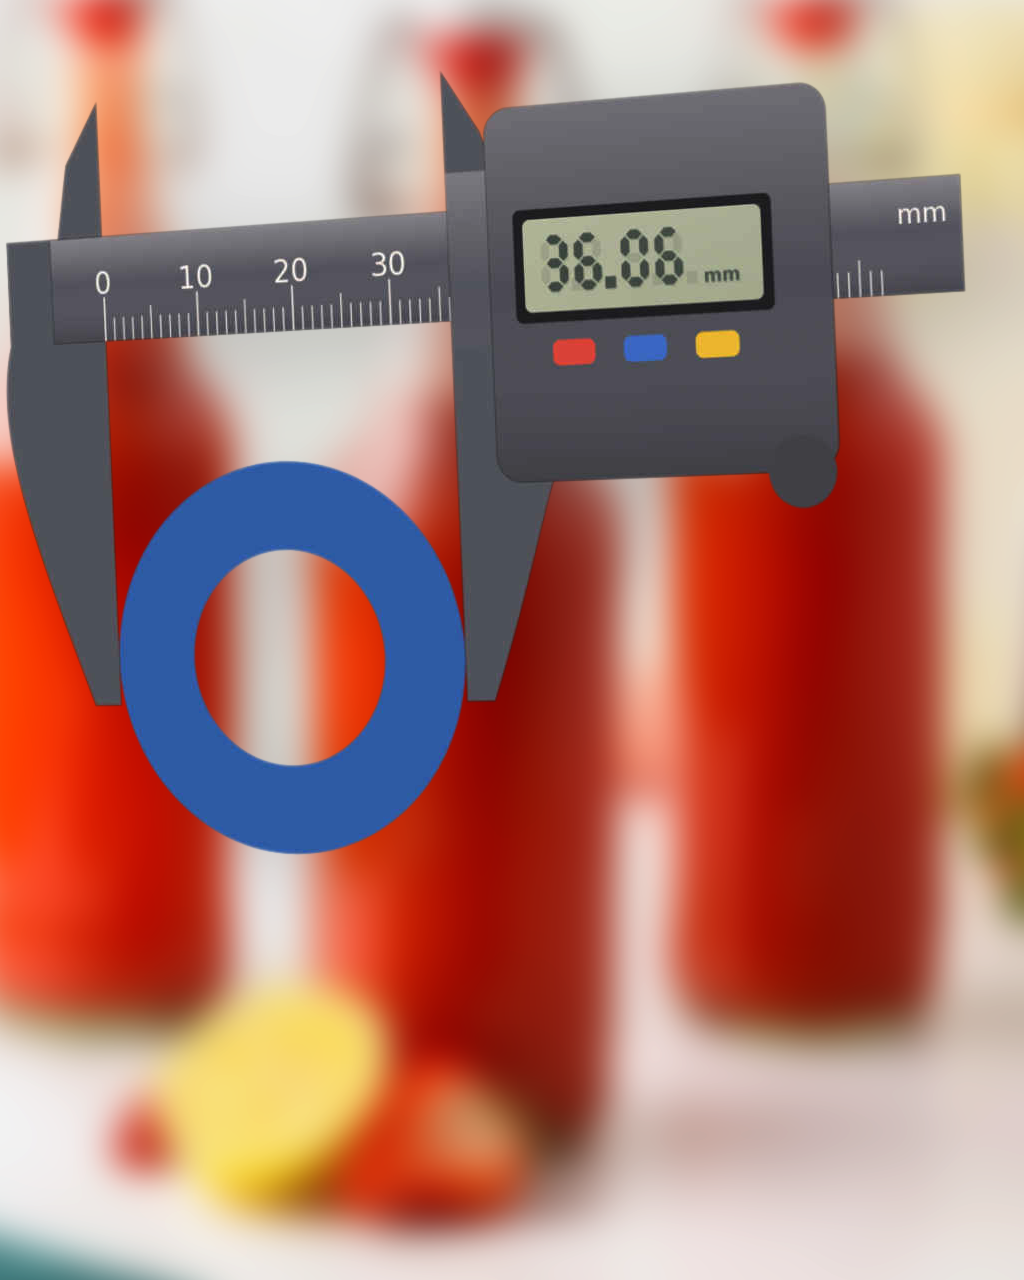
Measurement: 36.06 mm
